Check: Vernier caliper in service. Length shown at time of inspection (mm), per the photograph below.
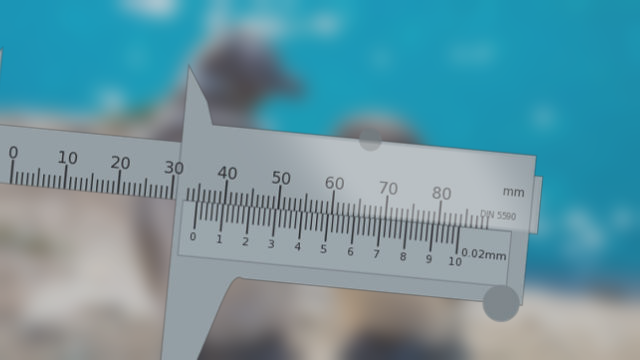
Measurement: 34.8 mm
